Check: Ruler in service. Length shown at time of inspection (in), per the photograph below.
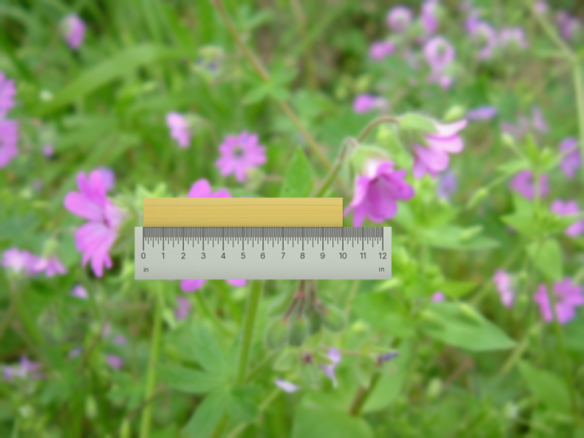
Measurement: 10 in
